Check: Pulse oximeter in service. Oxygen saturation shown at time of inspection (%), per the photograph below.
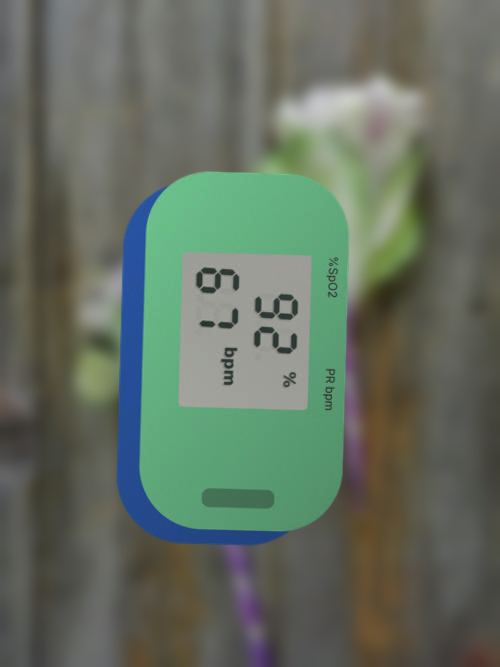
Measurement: 92 %
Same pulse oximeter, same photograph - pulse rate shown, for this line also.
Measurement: 67 bpm
